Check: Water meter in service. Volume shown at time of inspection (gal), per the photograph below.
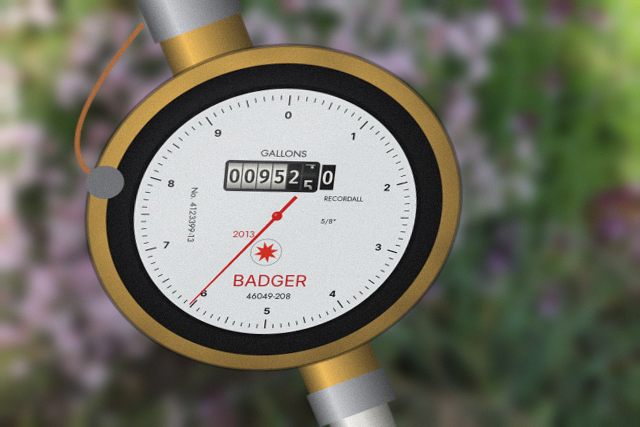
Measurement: 95246.0 gal
